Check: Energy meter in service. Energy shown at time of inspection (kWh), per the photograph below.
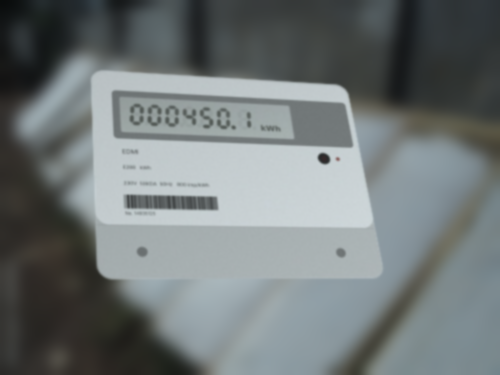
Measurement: 450.1 kWh
